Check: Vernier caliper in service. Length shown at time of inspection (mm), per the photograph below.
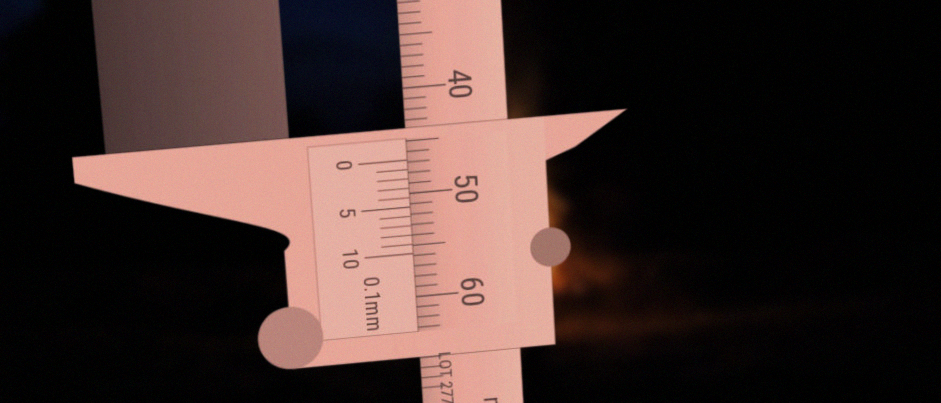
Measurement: 46.8 mm
